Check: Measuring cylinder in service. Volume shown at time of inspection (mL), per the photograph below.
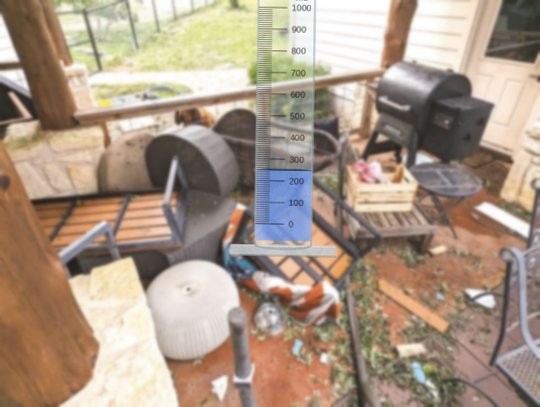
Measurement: 250 mL
